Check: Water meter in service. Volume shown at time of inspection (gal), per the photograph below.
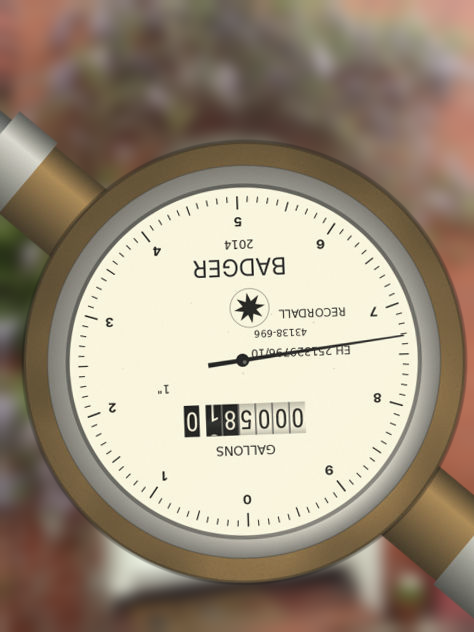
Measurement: 5807.3 gal
